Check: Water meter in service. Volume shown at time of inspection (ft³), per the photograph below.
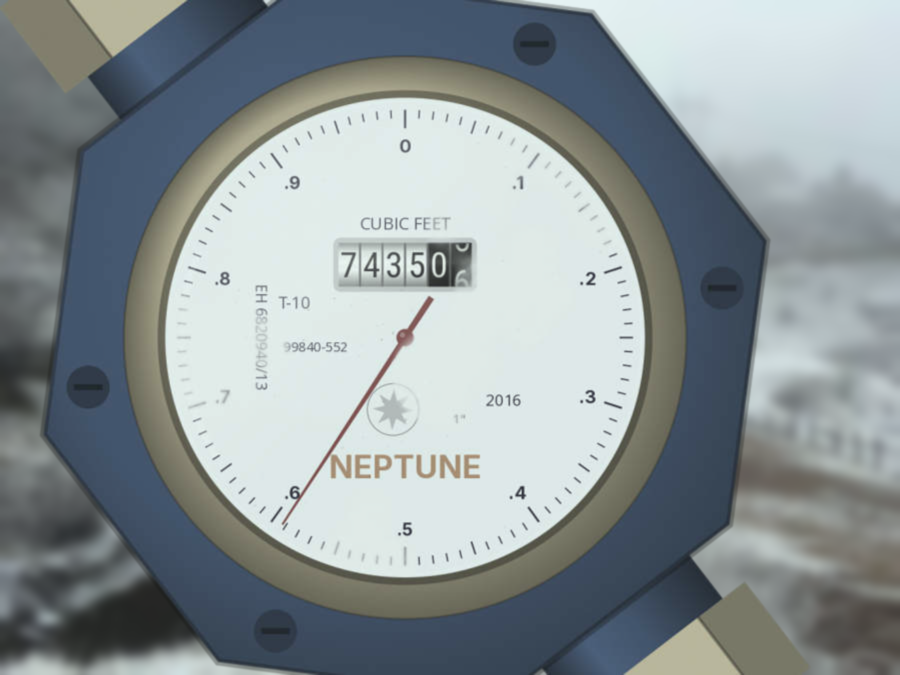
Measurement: 743505.59 ft³
